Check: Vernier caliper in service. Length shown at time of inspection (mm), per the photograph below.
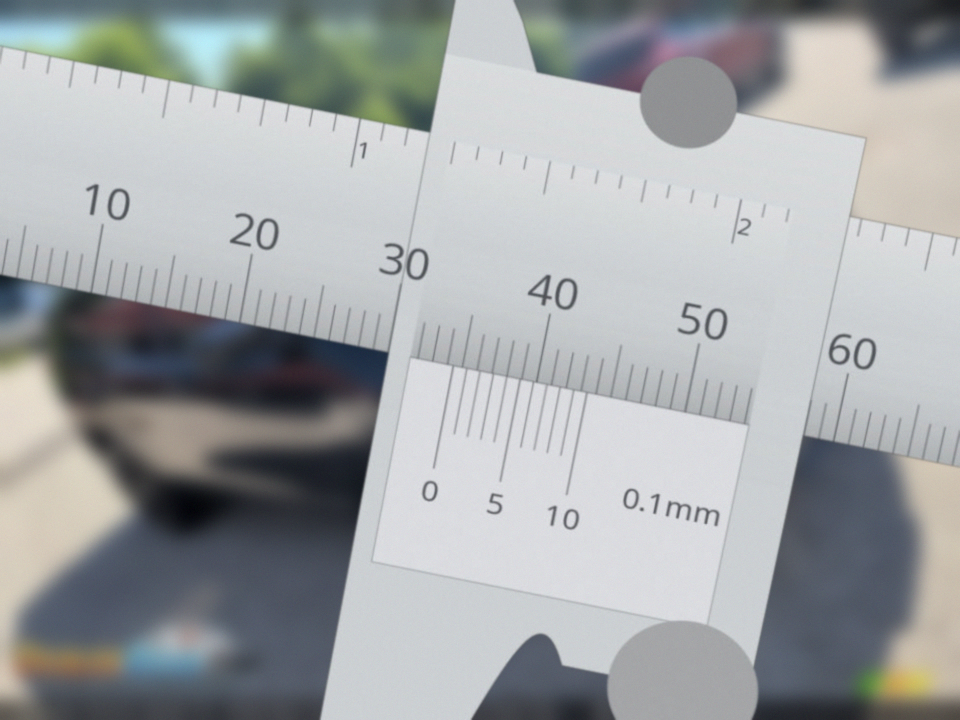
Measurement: 34.4 mm
